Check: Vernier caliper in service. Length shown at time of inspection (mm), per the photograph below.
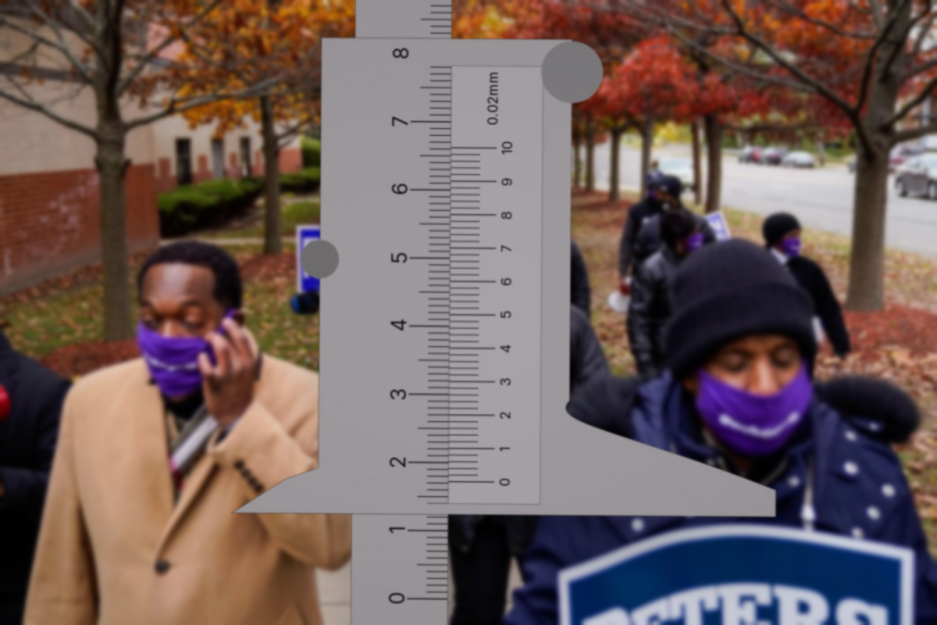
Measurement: 17.2 mm
